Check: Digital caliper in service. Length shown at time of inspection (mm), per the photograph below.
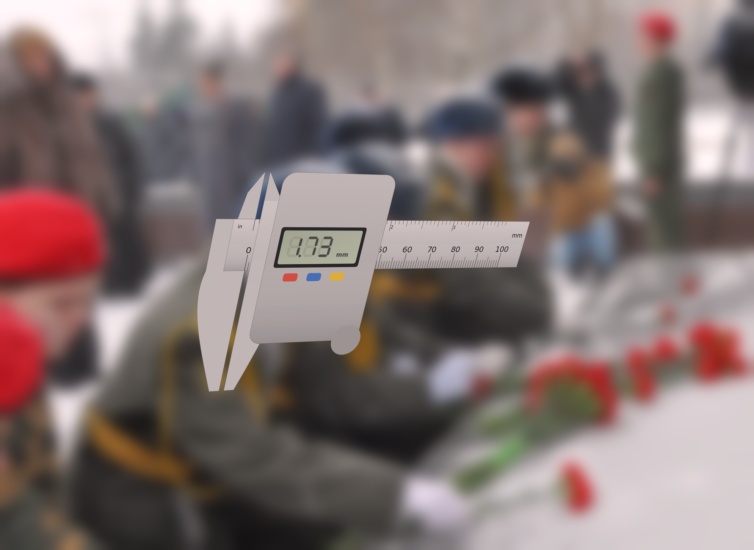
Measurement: 1.73 mm
